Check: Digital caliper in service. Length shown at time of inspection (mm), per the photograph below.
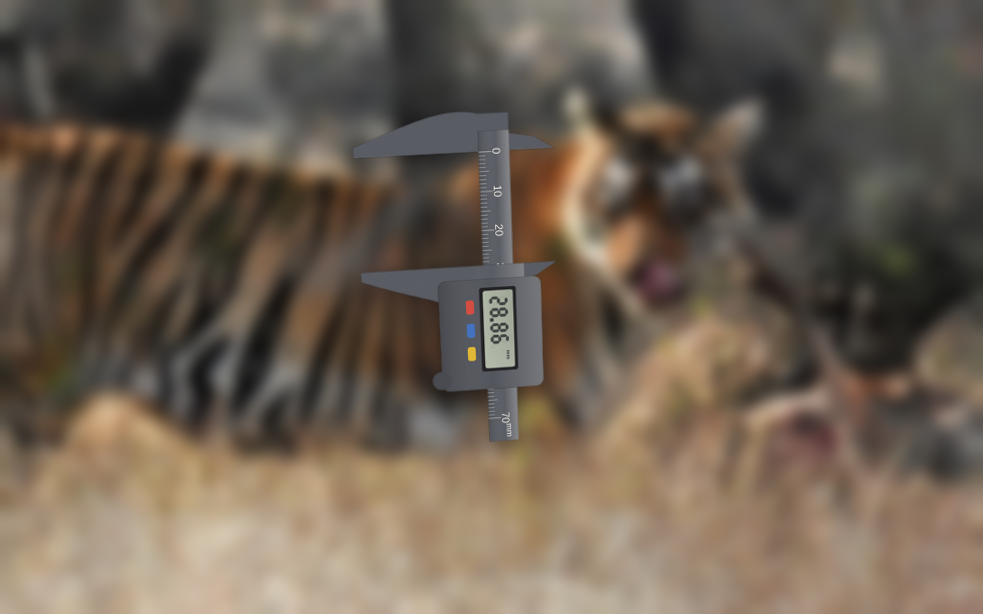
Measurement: 28.86 mm
